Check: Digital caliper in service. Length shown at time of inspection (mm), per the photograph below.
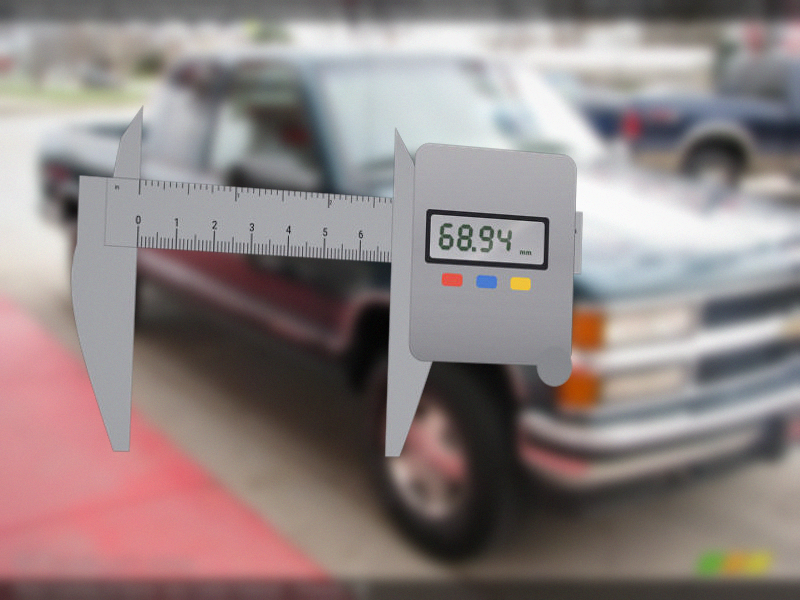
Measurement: 68.94 mm
